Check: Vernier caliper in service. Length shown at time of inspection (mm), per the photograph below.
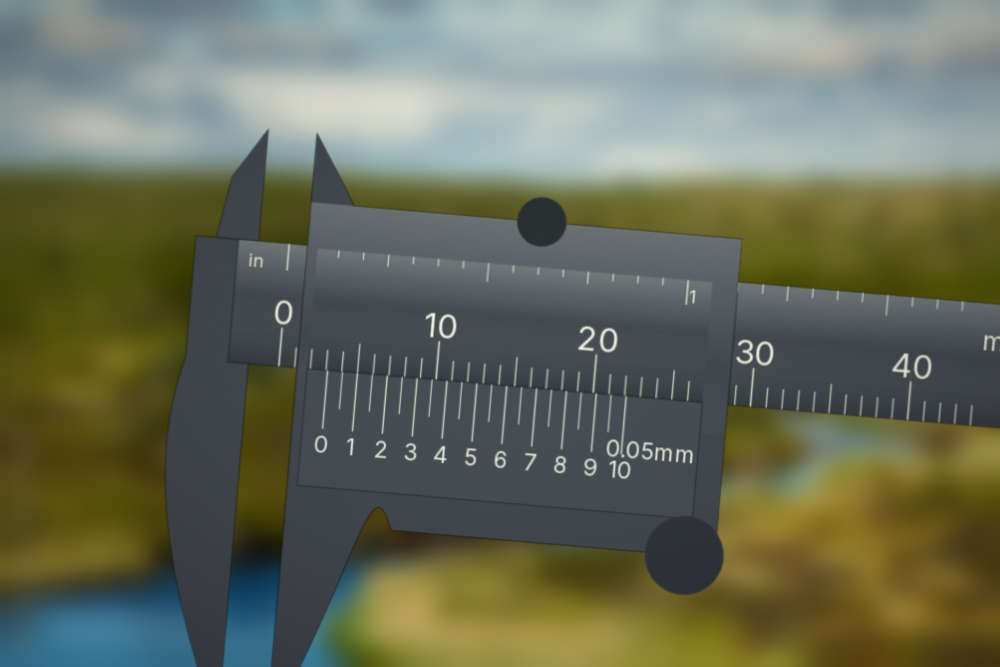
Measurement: 3.1 mm
